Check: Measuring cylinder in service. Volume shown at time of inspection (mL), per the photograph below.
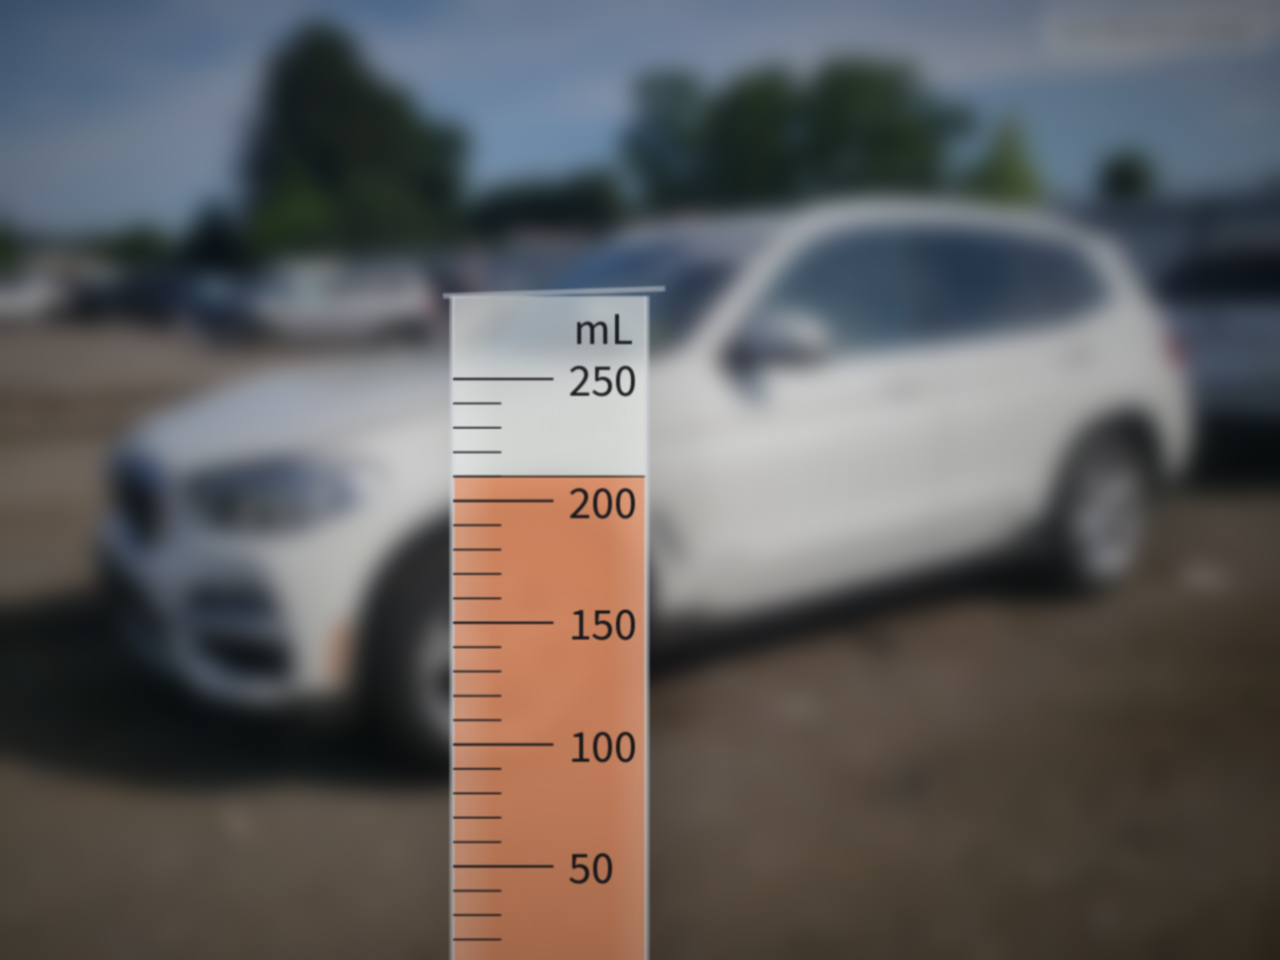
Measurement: 210 mL
